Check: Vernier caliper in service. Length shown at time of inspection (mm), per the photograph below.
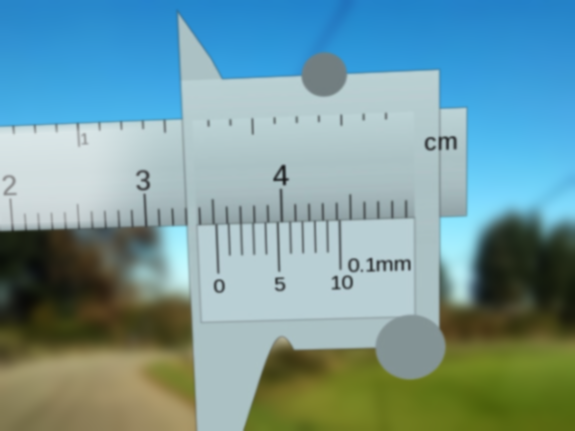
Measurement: 35.2 mm
